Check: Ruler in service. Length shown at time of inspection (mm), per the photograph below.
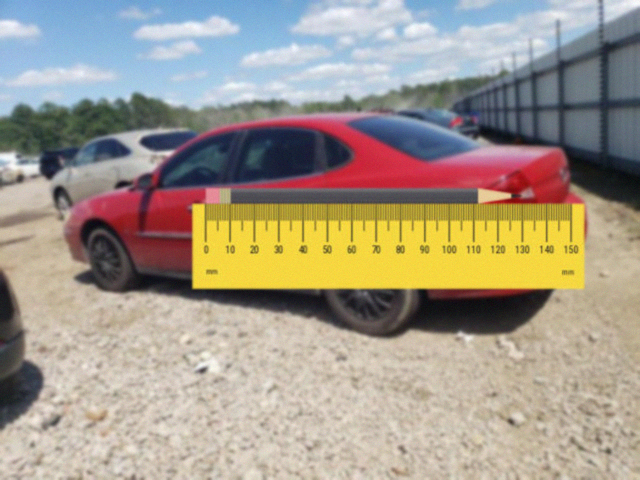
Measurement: 130 mm
